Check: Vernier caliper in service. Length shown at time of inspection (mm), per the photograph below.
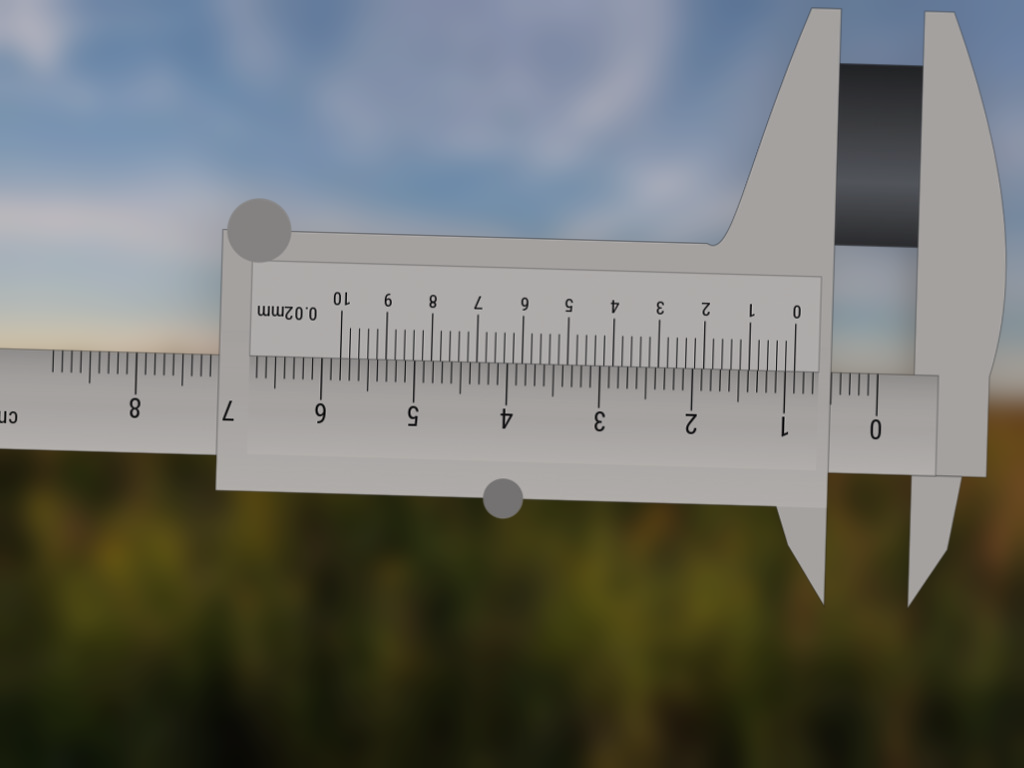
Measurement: 9.0 mm
